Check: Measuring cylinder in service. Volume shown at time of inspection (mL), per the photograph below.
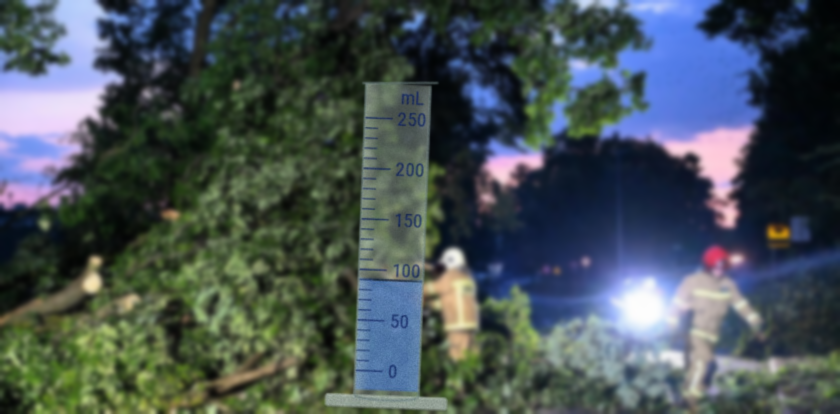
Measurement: 90 mL
